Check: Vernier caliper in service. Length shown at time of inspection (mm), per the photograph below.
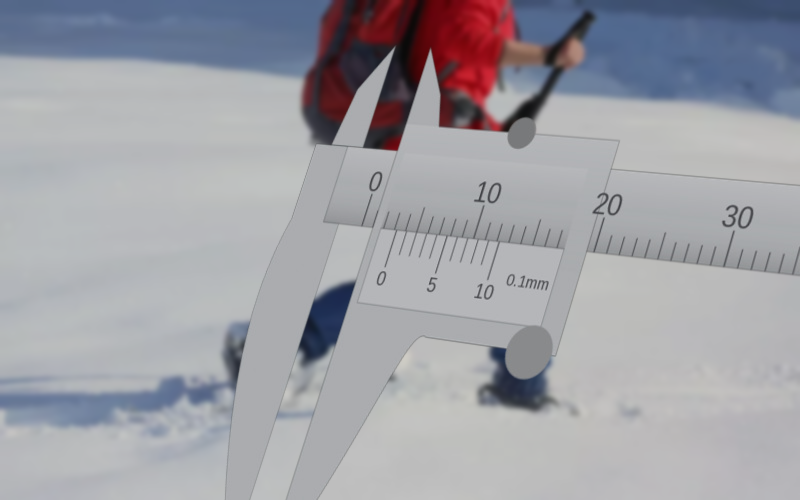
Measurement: 3.2 mm
